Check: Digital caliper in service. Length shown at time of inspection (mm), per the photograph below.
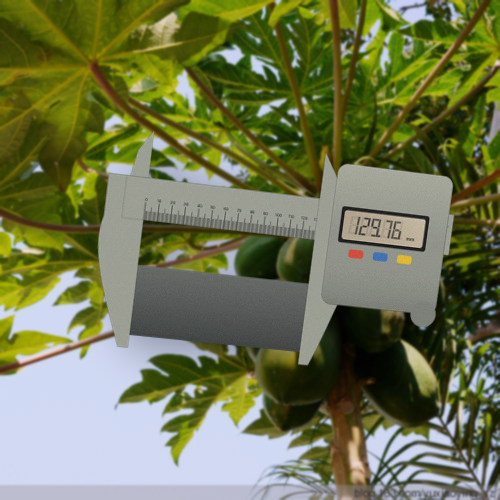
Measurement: 129.76 mm
